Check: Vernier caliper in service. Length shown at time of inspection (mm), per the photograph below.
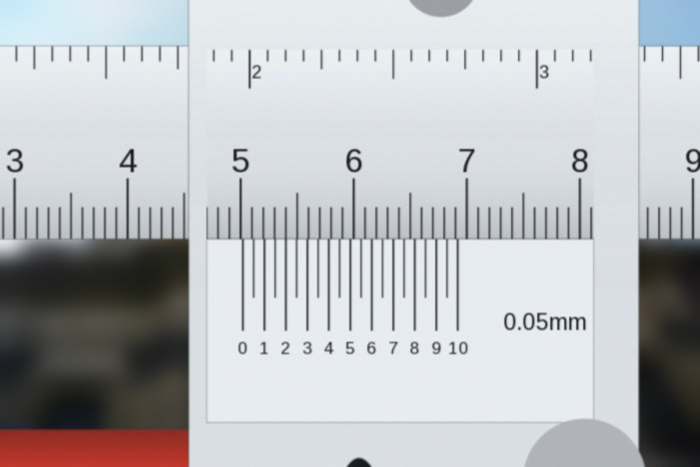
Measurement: 50.2 mm
